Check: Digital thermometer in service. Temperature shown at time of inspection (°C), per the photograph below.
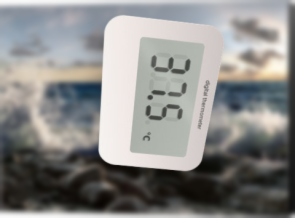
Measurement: 37.5 °C
